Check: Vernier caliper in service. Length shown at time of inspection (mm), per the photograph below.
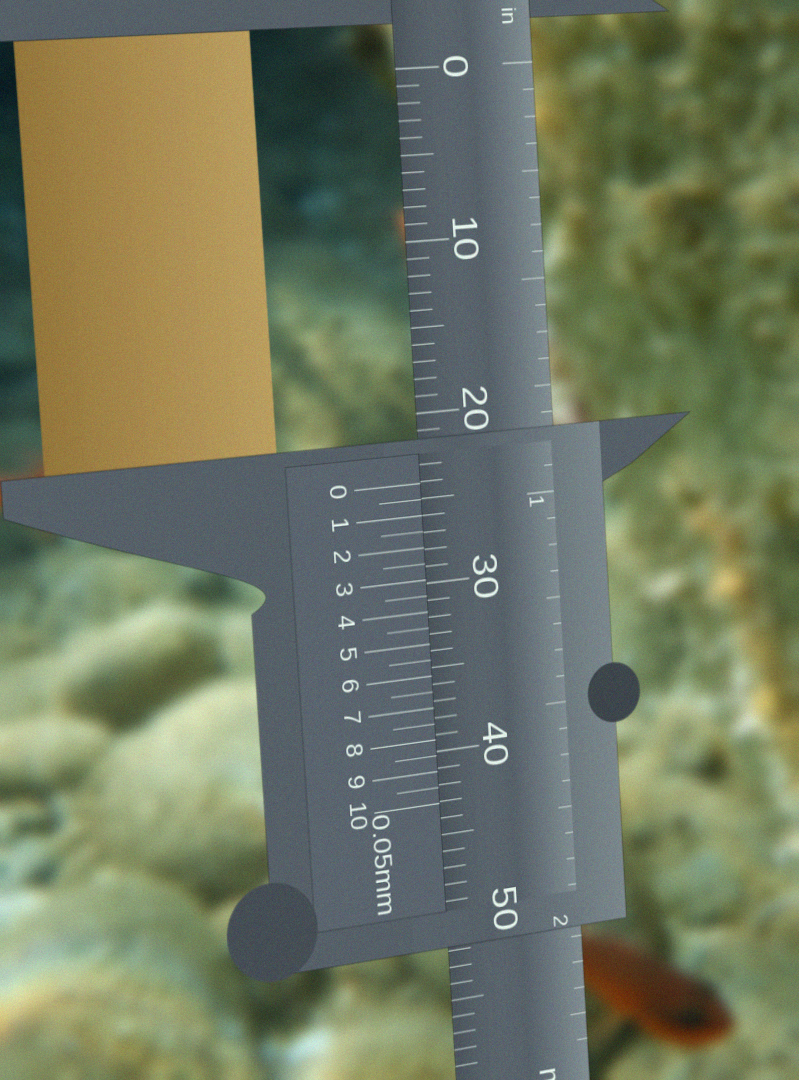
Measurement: 24.1 mm
